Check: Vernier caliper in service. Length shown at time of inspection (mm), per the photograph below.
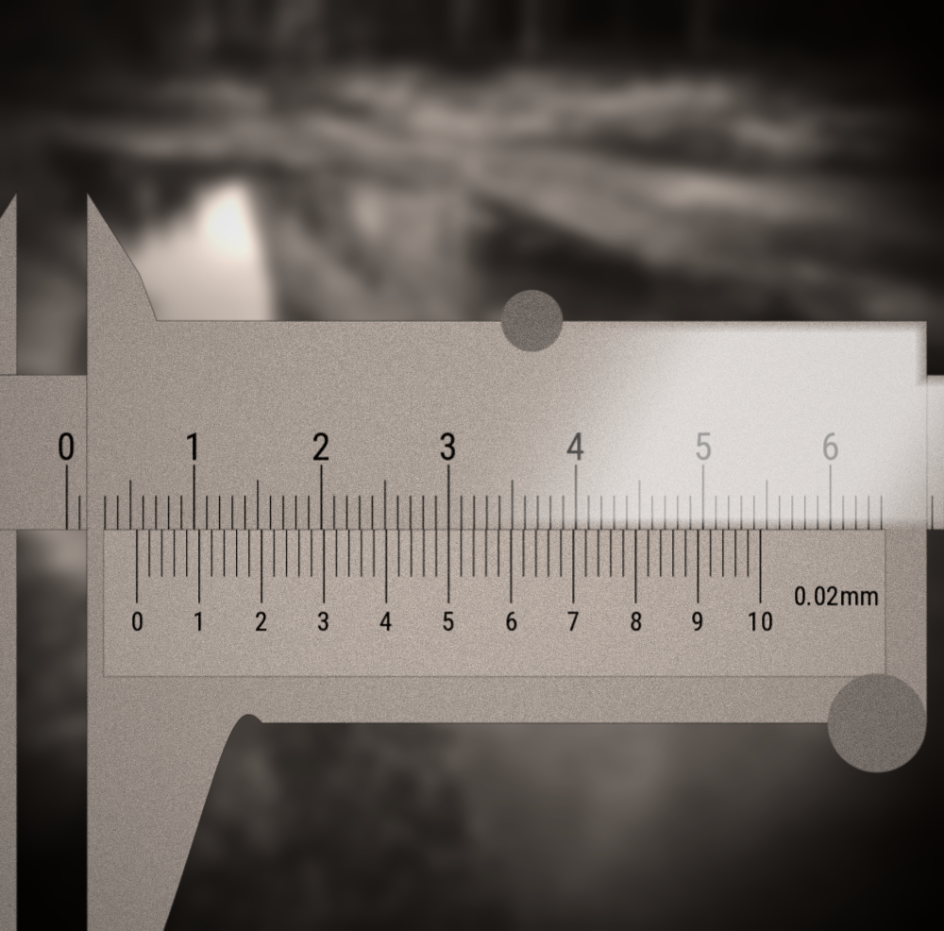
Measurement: 5.5 mm
